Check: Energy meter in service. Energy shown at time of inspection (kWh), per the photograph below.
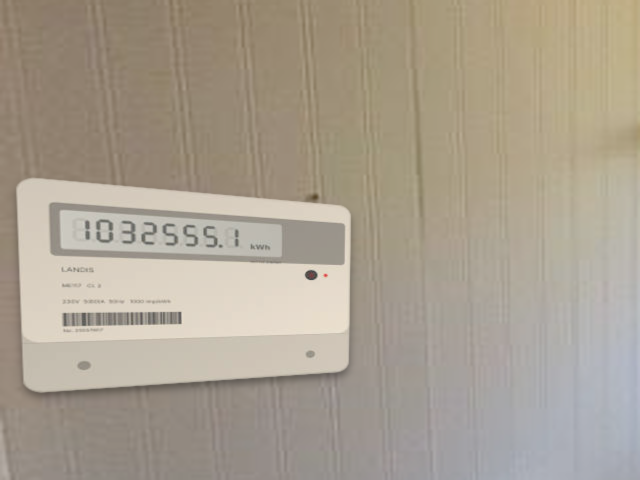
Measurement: 1032555.1 kWh
